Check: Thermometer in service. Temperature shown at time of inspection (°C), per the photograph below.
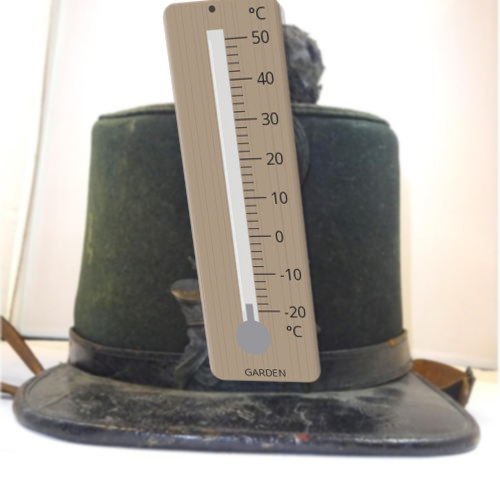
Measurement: -18 °C
